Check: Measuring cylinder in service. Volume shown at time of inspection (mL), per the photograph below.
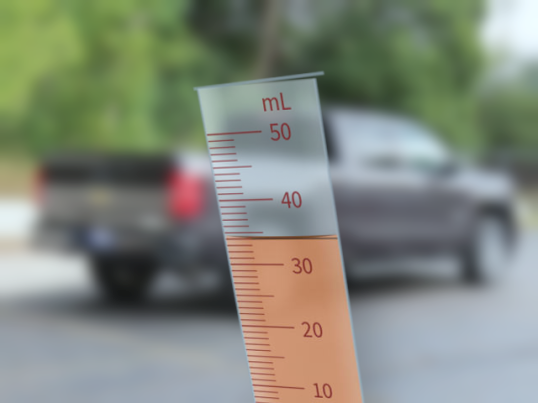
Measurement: 34 mL
